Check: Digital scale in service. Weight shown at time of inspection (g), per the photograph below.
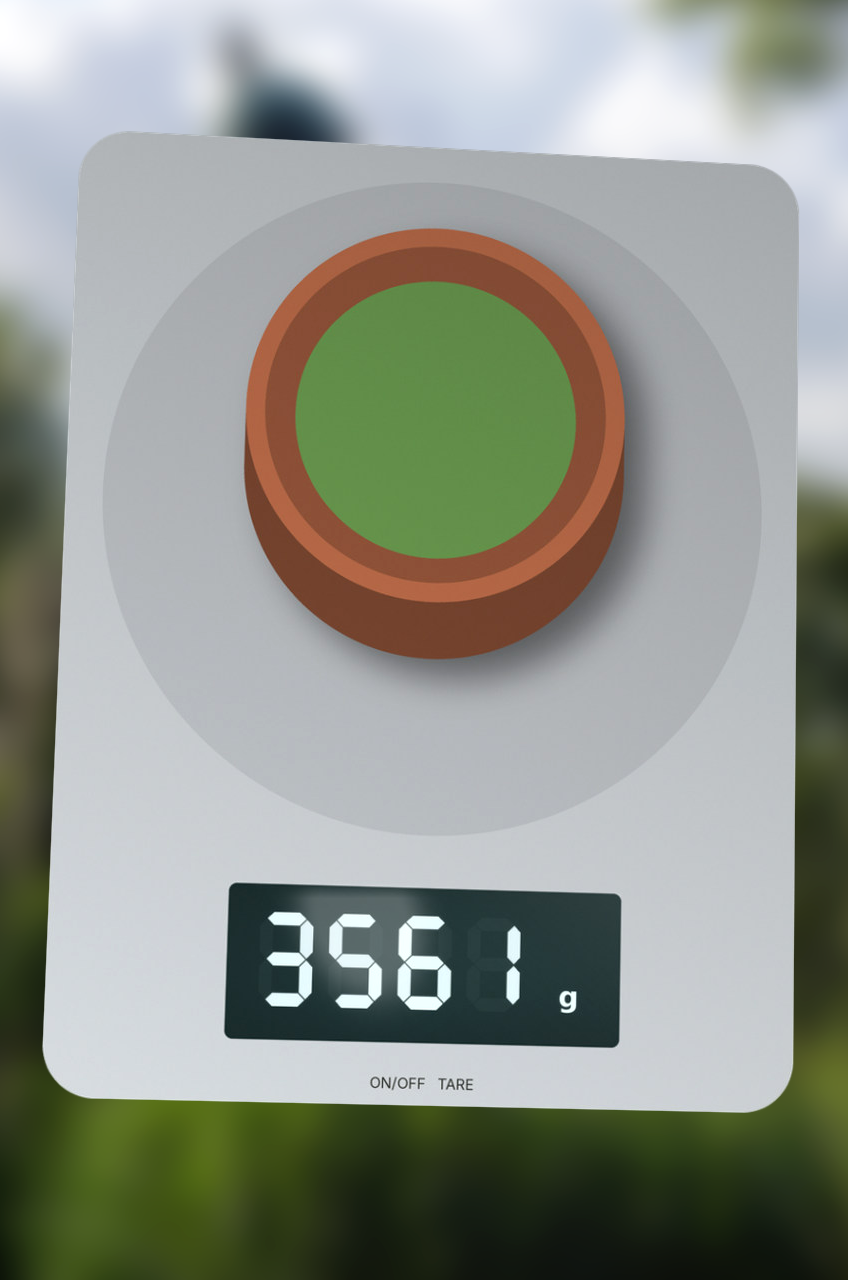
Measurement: 3561 g
